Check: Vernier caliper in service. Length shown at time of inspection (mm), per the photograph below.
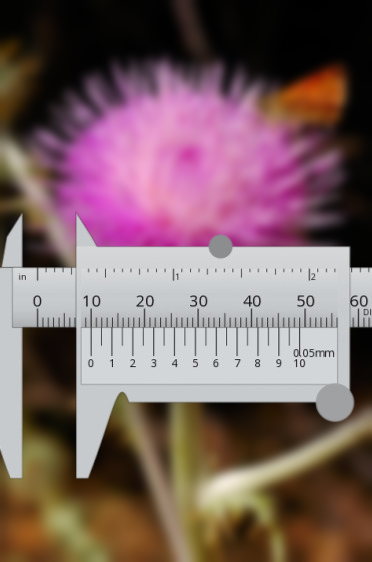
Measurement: 10.0 mm
